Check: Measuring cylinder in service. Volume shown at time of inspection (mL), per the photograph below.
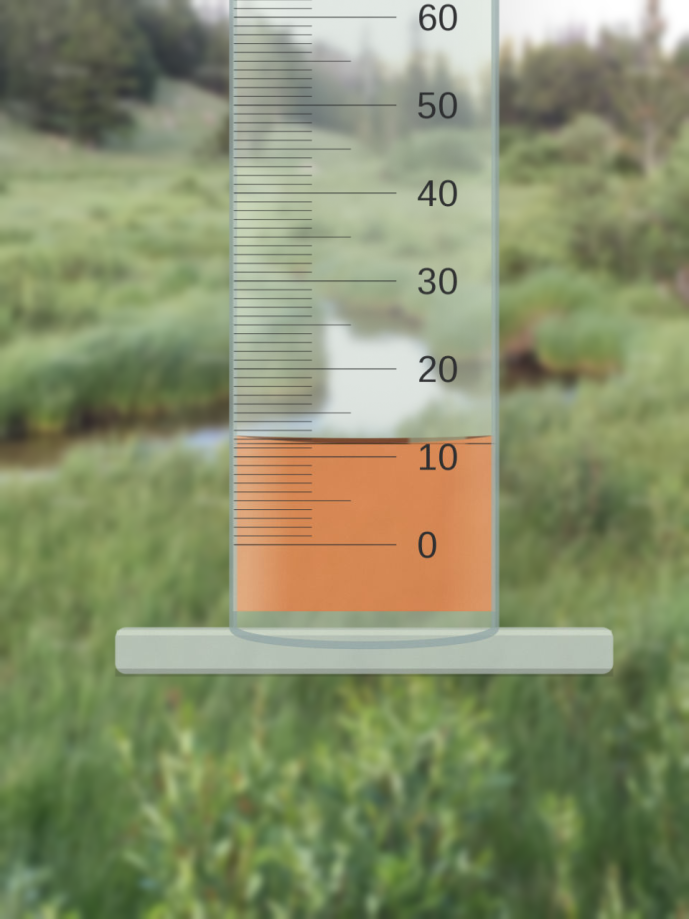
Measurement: 11.5 mL
